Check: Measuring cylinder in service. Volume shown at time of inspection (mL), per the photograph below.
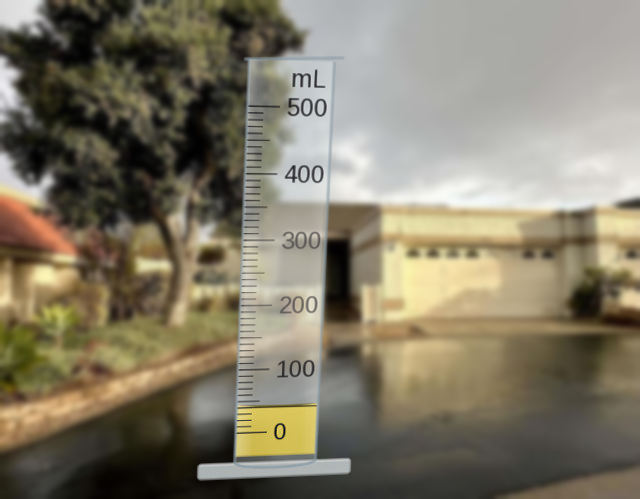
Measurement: 40 mL
